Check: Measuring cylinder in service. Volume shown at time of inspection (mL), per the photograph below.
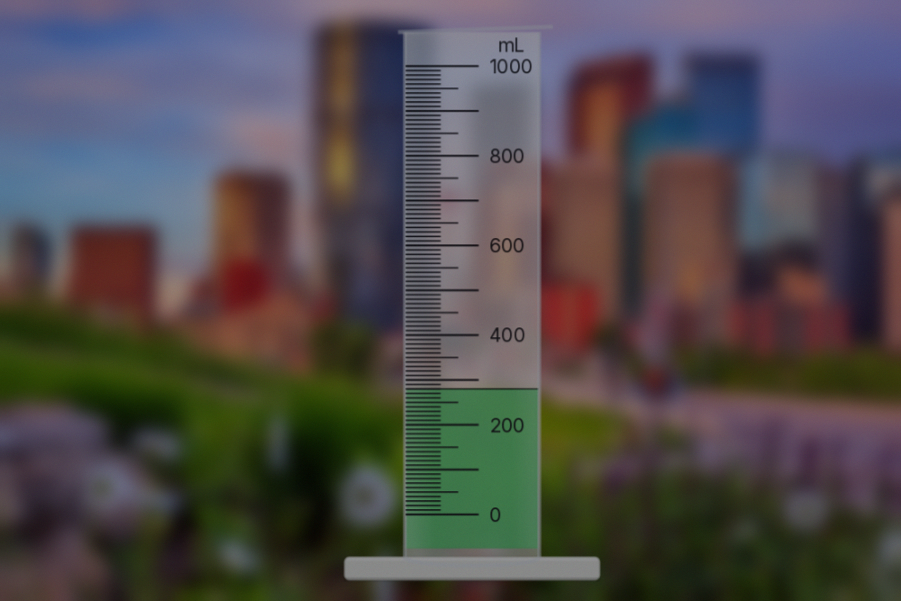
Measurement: 280 mL
